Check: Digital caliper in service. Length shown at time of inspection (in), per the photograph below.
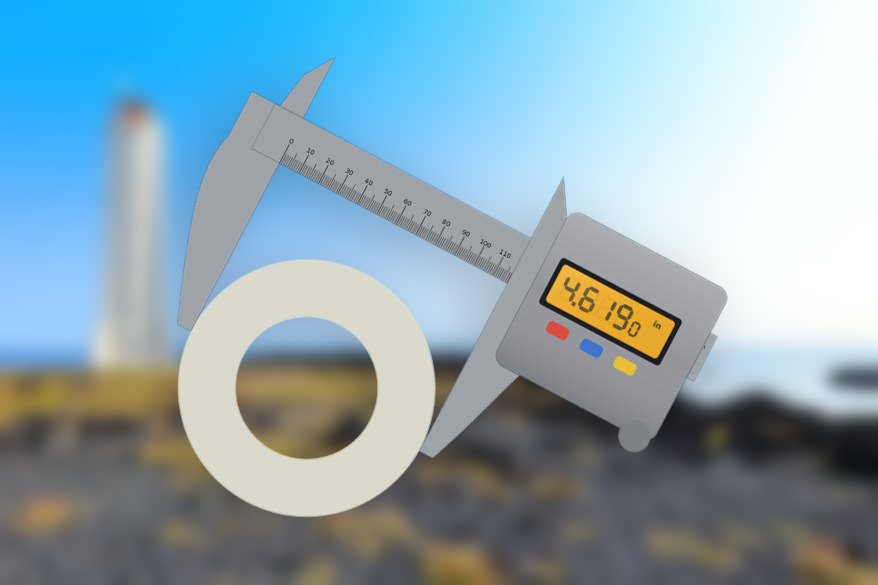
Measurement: 4.6190 in
